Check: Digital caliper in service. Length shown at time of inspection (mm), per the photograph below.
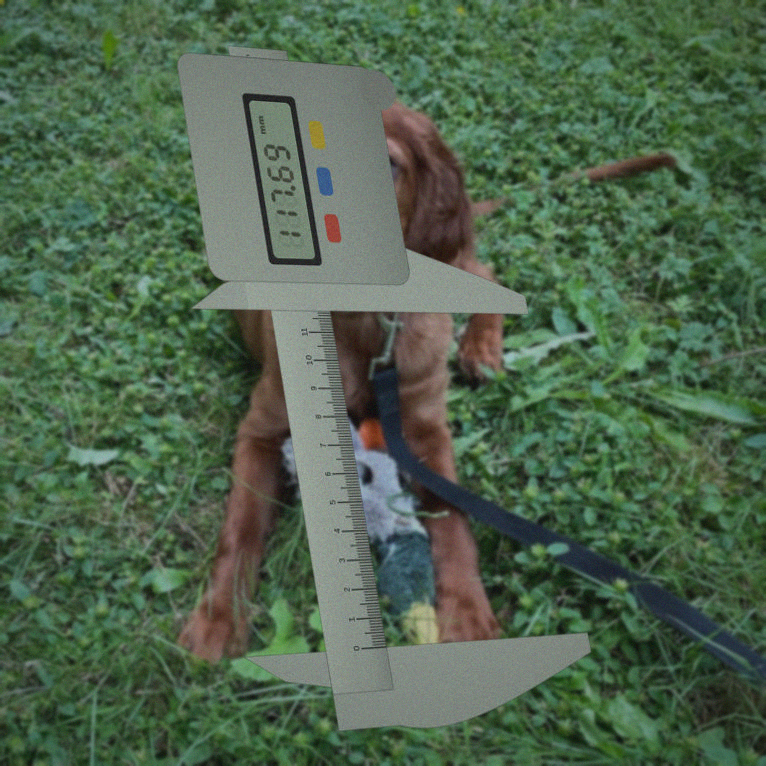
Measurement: 117.69 mm
